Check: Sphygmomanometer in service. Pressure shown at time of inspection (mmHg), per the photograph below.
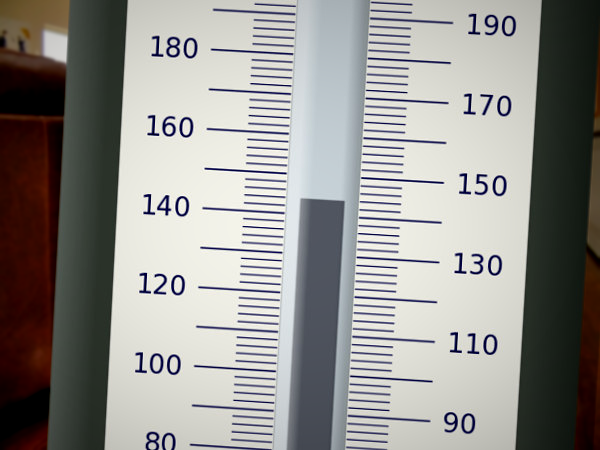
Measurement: 144 mmHg
